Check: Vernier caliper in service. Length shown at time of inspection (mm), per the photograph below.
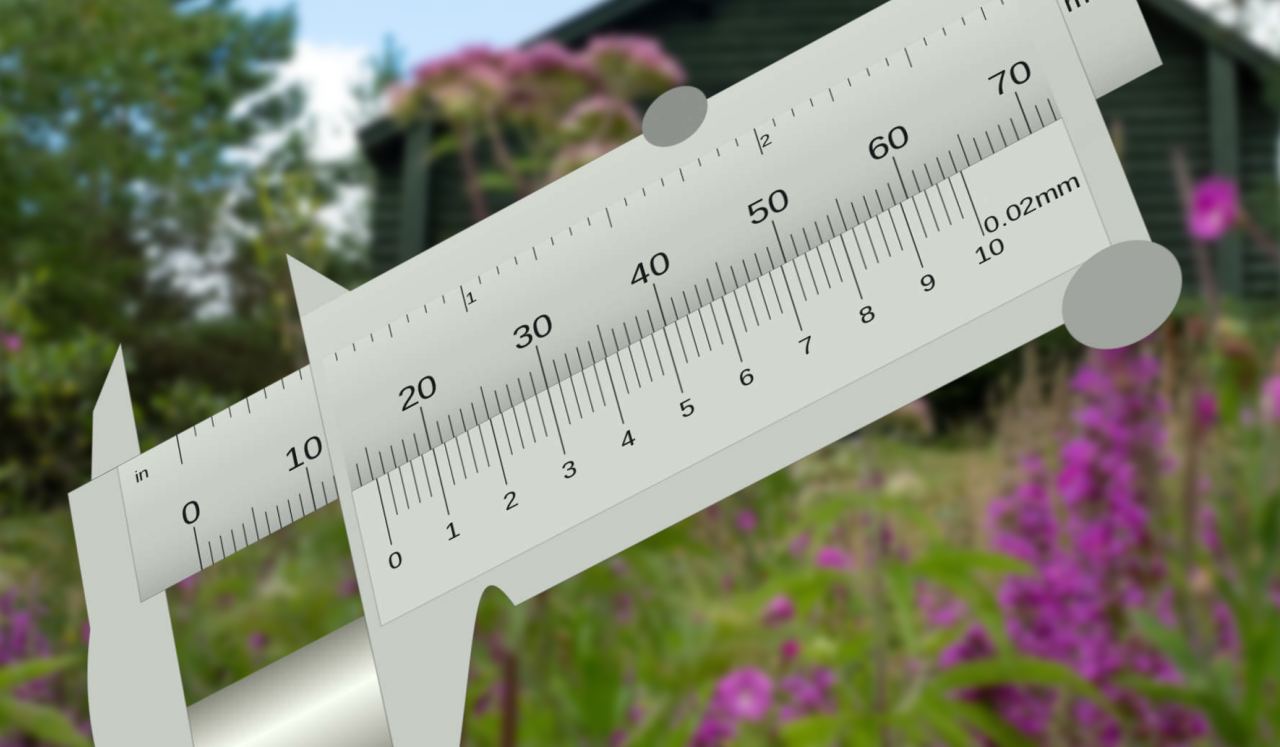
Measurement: 15.3 mm
